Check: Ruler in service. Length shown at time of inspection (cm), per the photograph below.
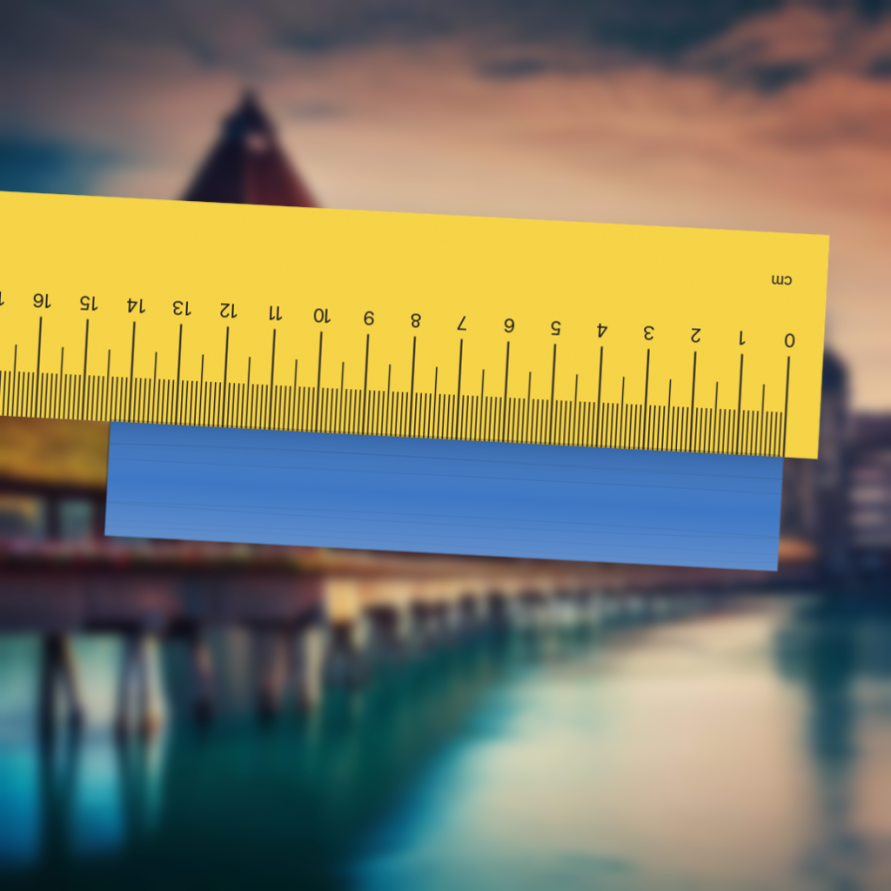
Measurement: 14.4 cm
